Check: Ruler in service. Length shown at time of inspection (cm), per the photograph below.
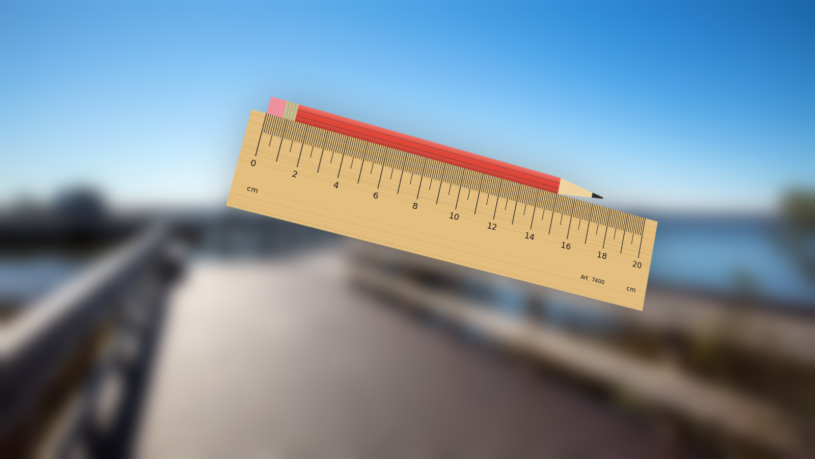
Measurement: 17.5 cm
